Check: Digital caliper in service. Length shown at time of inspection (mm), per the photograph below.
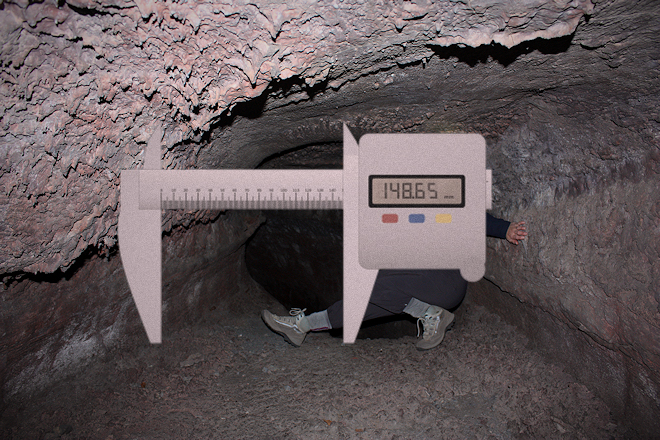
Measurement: 148.65 mm
